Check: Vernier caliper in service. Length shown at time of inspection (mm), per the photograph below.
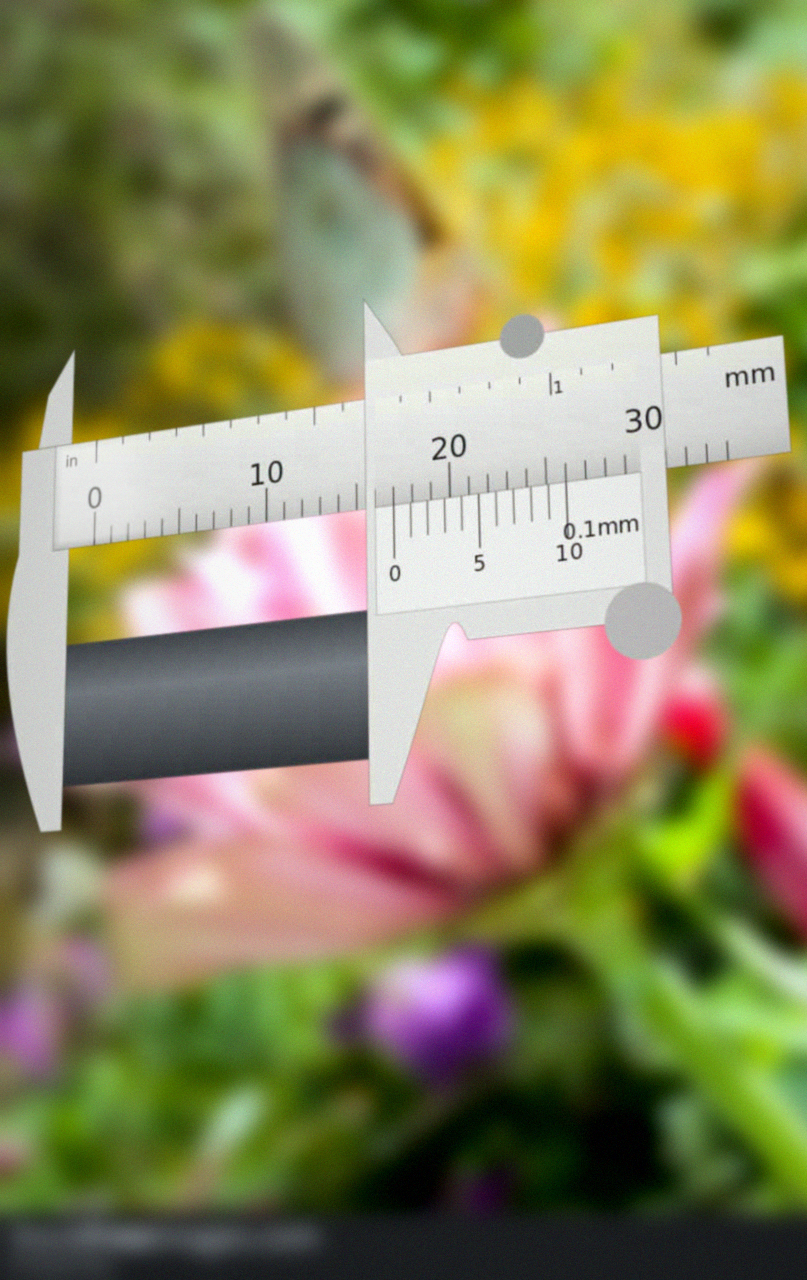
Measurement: 17.0 mm
